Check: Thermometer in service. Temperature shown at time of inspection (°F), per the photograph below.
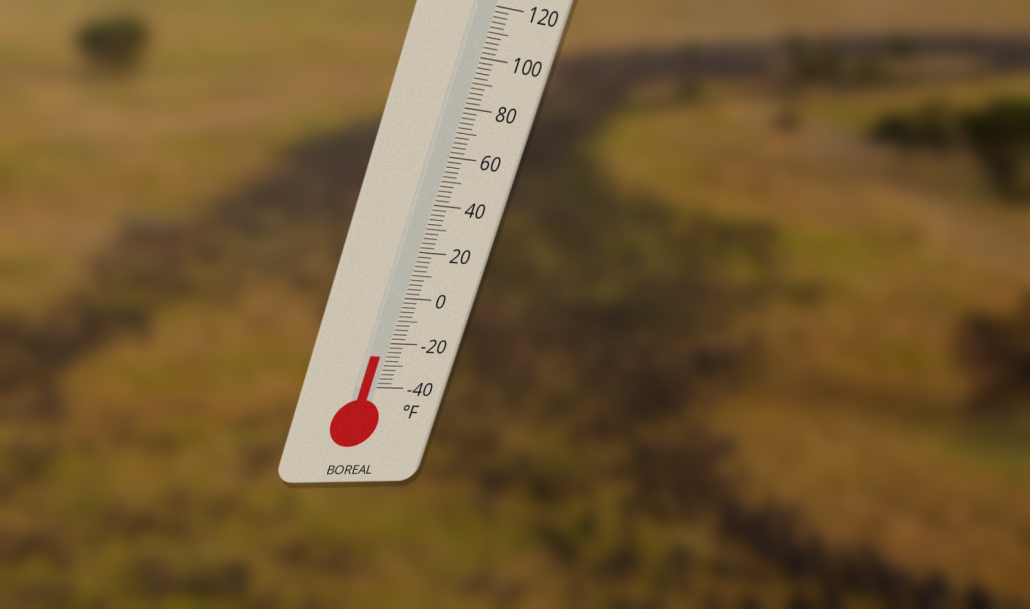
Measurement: -26 °F
